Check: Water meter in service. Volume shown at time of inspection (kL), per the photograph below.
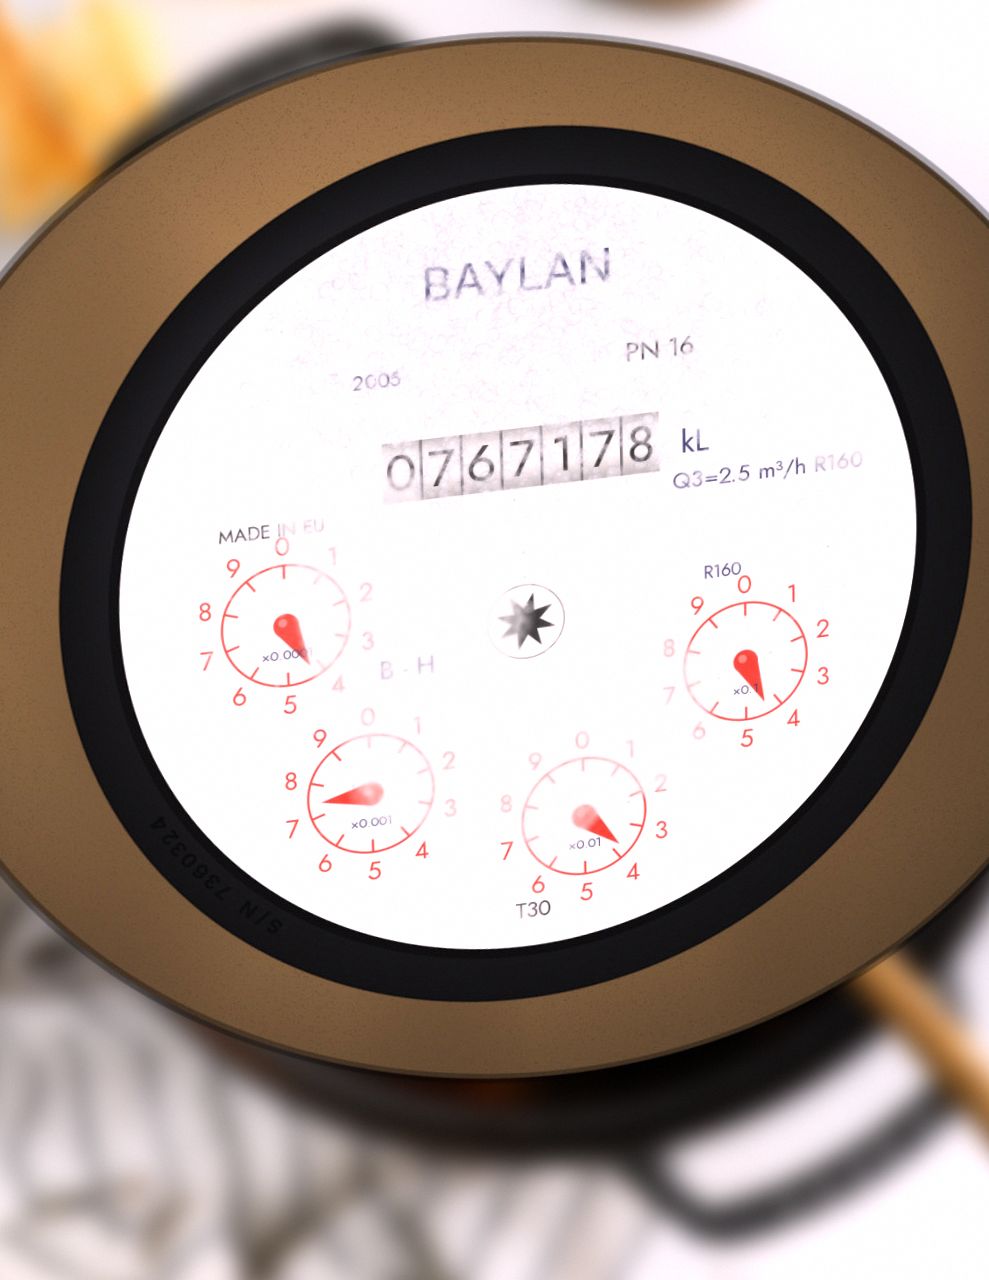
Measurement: 767178.4374 kL
